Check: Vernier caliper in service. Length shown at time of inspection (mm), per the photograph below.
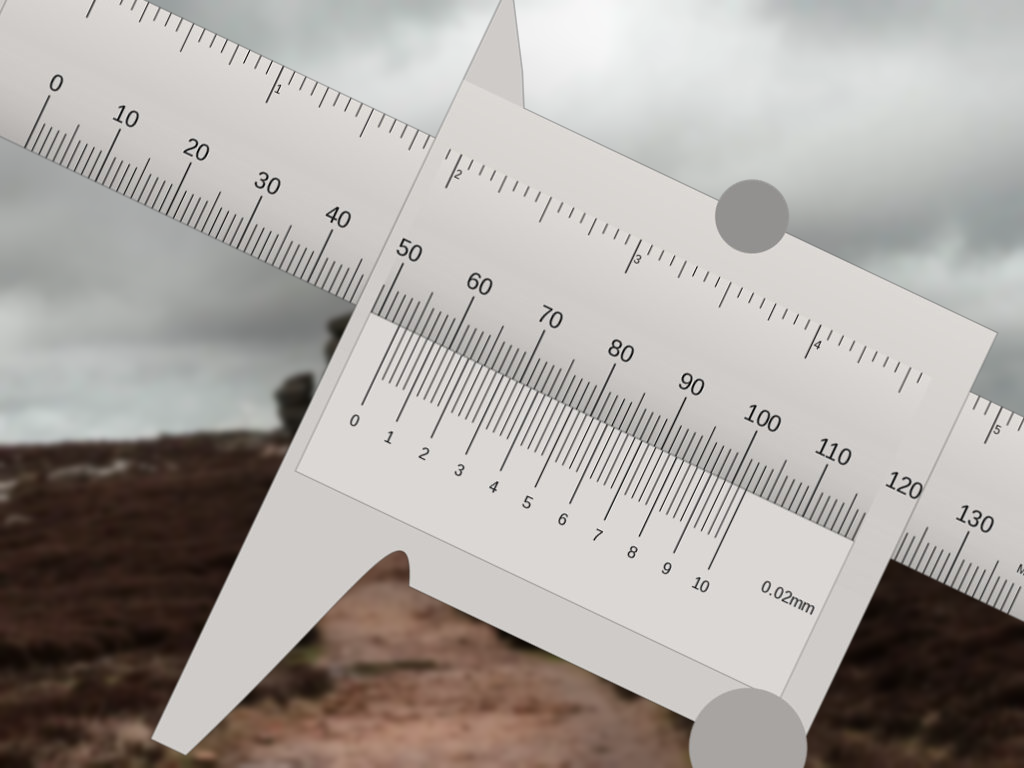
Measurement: 53.0 mm
